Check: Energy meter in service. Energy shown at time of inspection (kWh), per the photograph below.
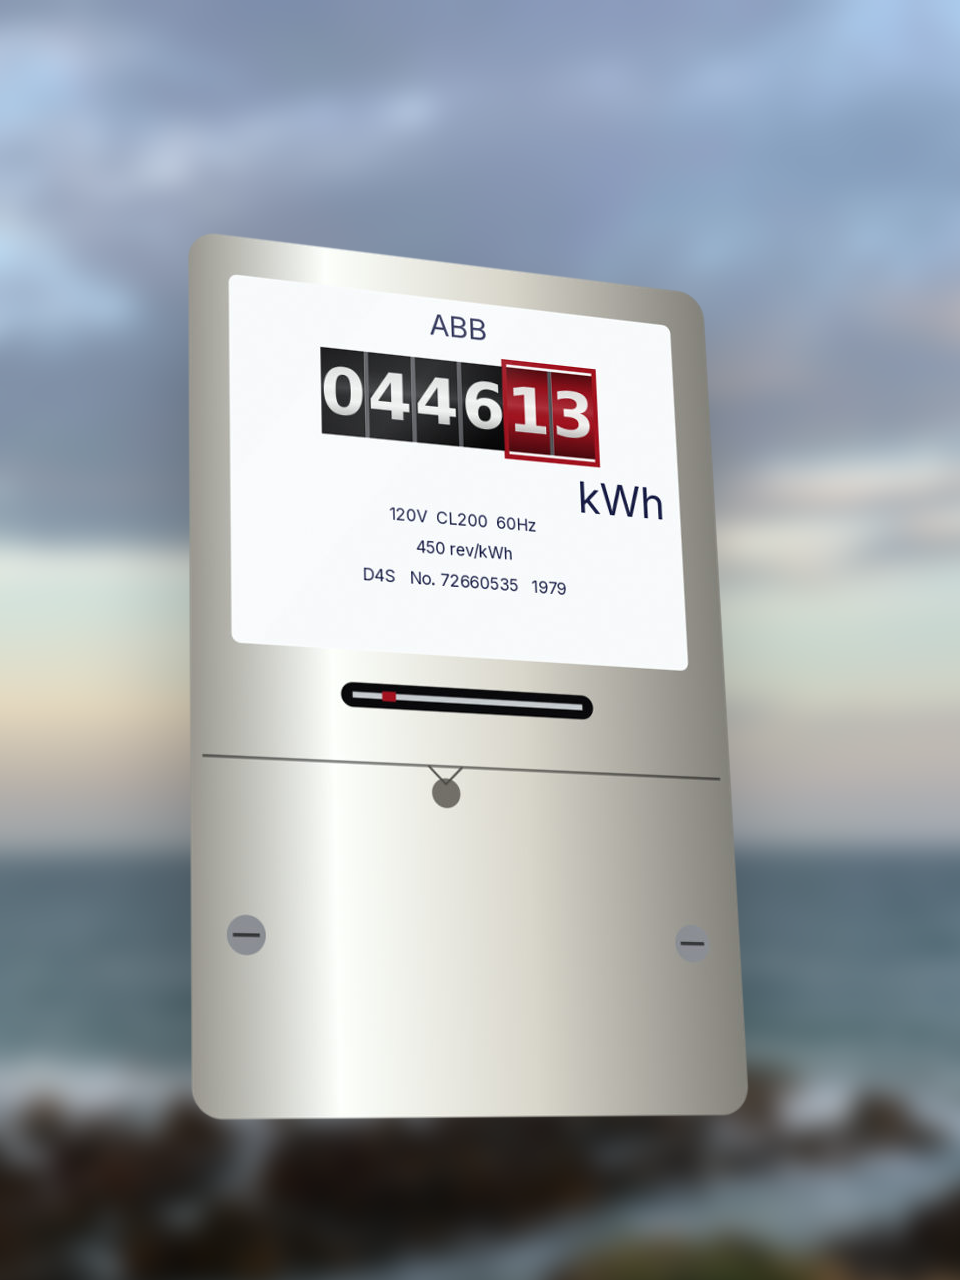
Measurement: 446.13 kWh
